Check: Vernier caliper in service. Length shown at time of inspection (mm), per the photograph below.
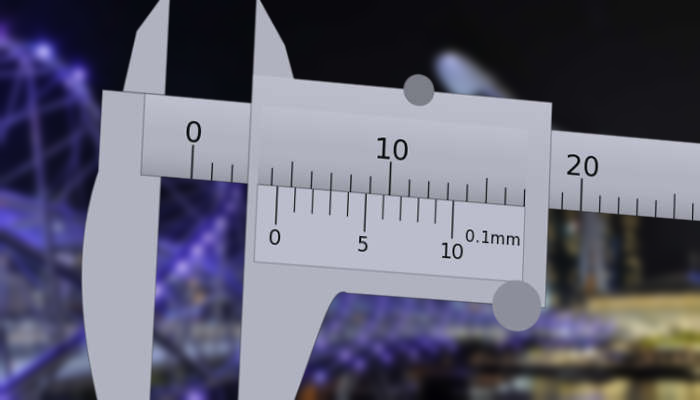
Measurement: 4.3 mm
